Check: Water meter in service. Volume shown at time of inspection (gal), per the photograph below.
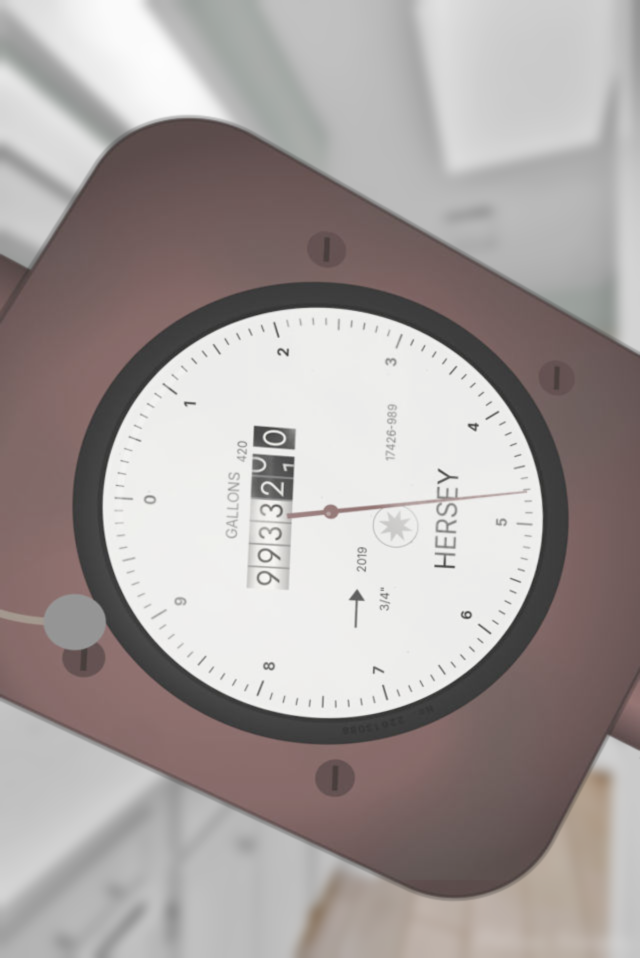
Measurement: 9933204.7 gal
